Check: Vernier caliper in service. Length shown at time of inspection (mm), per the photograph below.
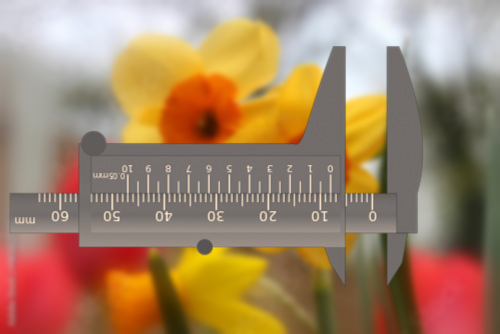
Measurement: 8.0 mm
